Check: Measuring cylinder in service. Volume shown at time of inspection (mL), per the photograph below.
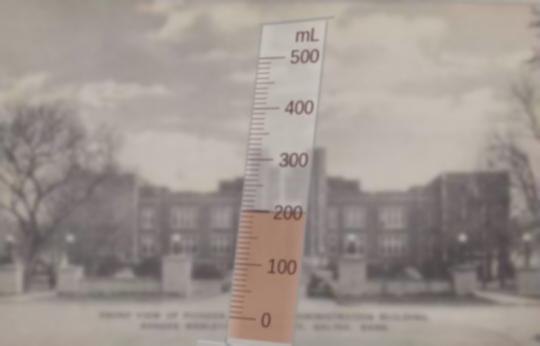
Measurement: 200 mL
